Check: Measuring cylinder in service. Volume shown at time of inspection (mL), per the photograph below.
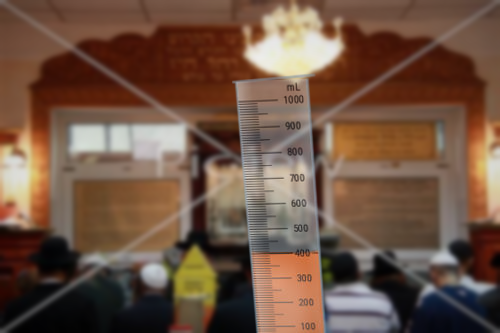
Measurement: 400 mL
